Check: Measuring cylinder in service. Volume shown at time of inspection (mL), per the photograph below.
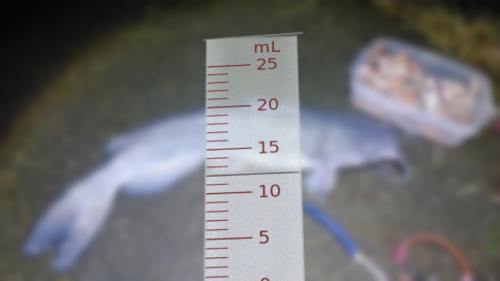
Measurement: 12 mL
